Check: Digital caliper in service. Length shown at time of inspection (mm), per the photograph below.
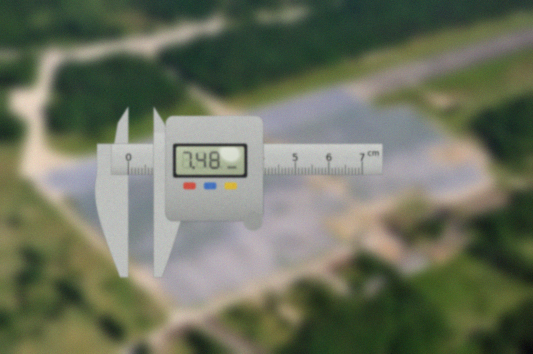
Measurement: 7.48 mm
